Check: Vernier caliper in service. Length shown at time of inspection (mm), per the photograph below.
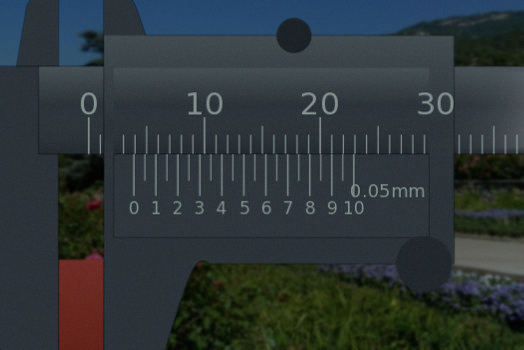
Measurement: 3.9 mm
